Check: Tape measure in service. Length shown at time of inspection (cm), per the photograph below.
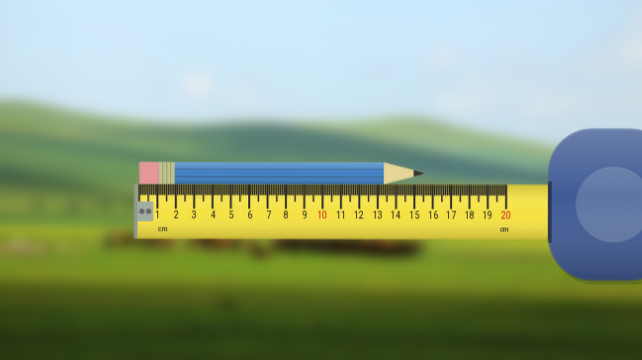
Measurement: 15.5 cm
